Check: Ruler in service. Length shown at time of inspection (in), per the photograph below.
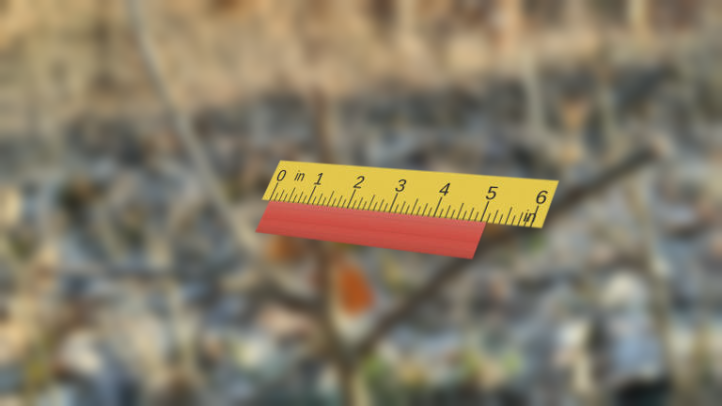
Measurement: 5.125 in
